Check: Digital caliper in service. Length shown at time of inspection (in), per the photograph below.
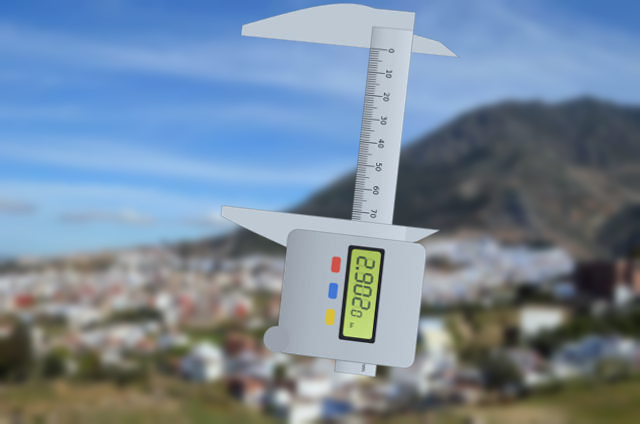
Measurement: 2.9020 in
